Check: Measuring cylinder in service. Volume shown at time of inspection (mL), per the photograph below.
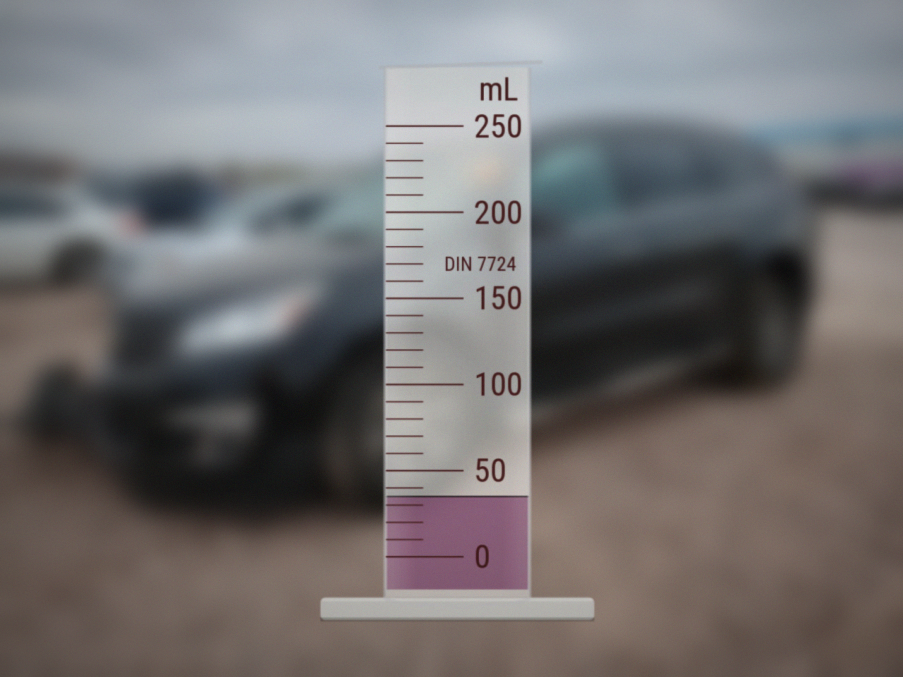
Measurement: 35 mL
